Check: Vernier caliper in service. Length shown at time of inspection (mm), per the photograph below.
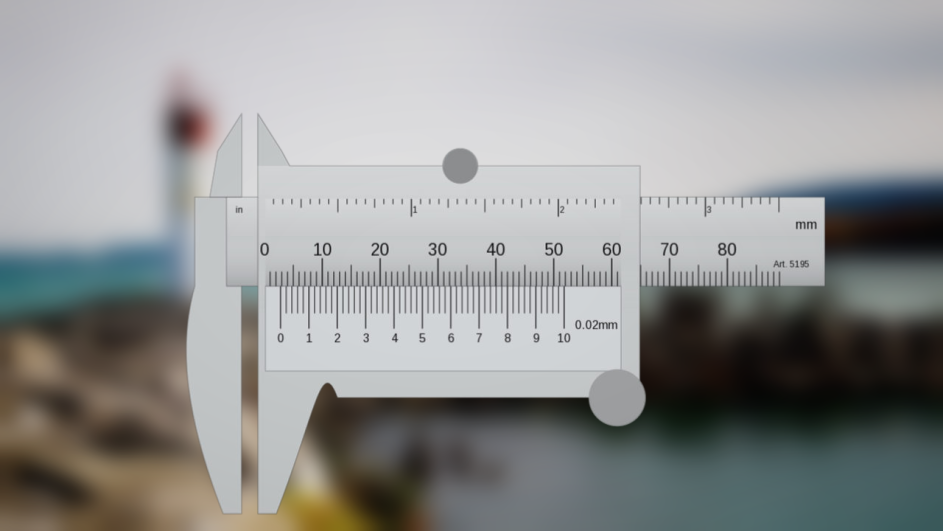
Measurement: 2.8 mm
